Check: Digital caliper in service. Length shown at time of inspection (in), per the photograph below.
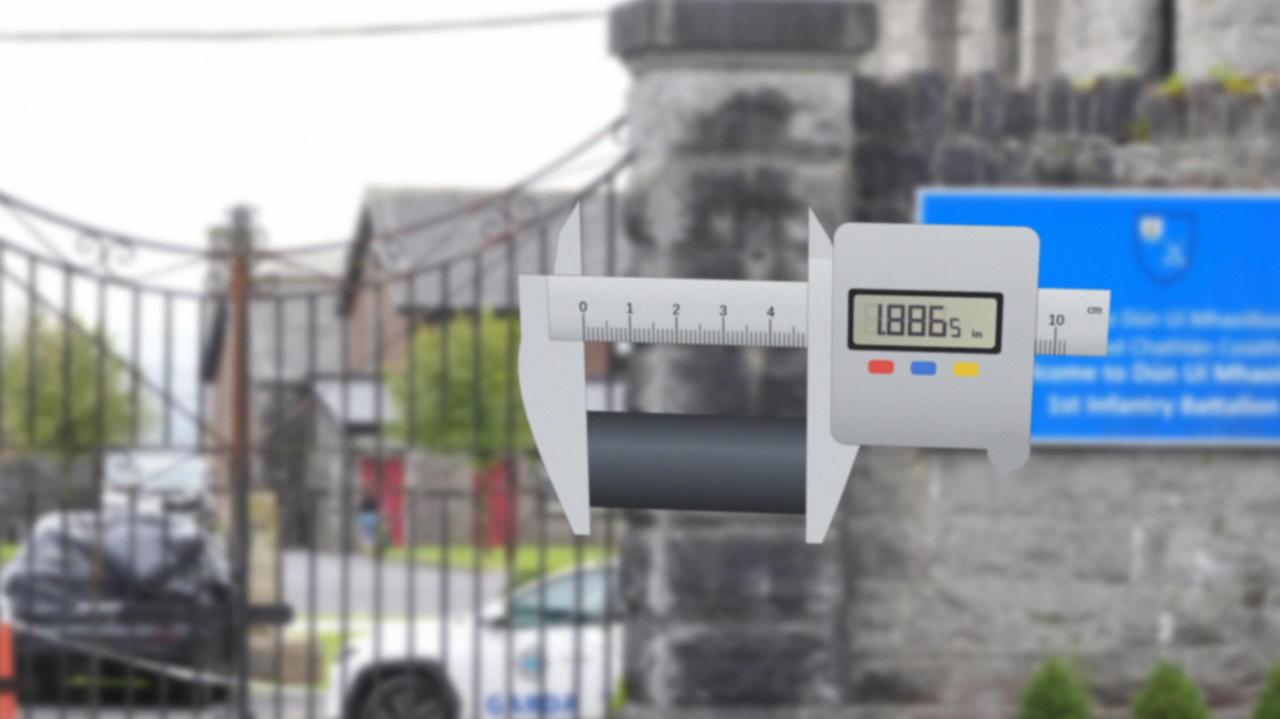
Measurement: 1.8865 in
